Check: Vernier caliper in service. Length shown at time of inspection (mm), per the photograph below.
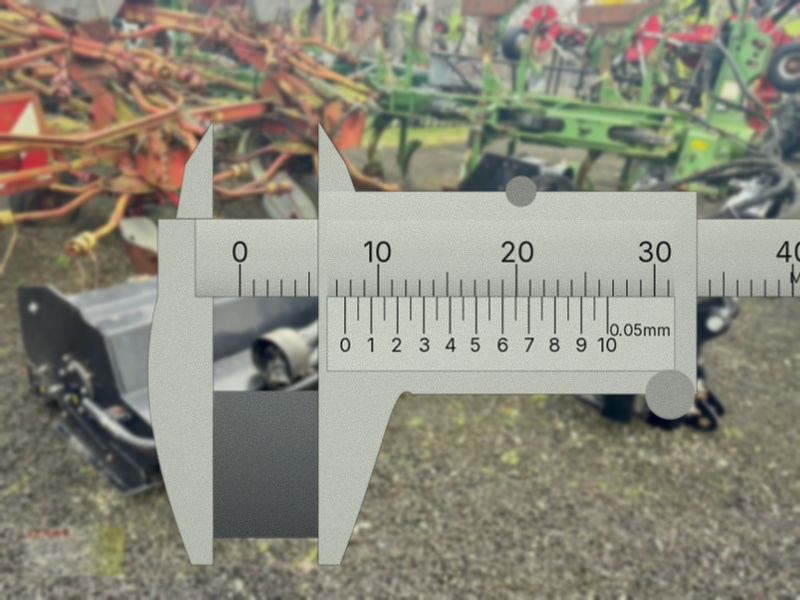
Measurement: 7.6 mm
